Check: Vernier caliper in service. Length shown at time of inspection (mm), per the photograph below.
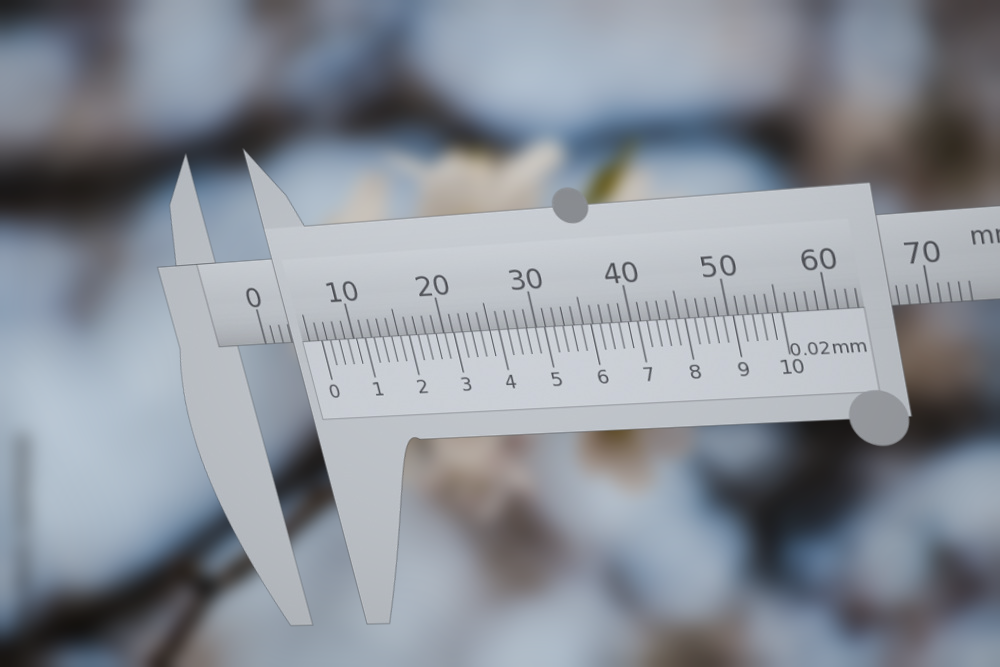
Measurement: 6.4 mm
